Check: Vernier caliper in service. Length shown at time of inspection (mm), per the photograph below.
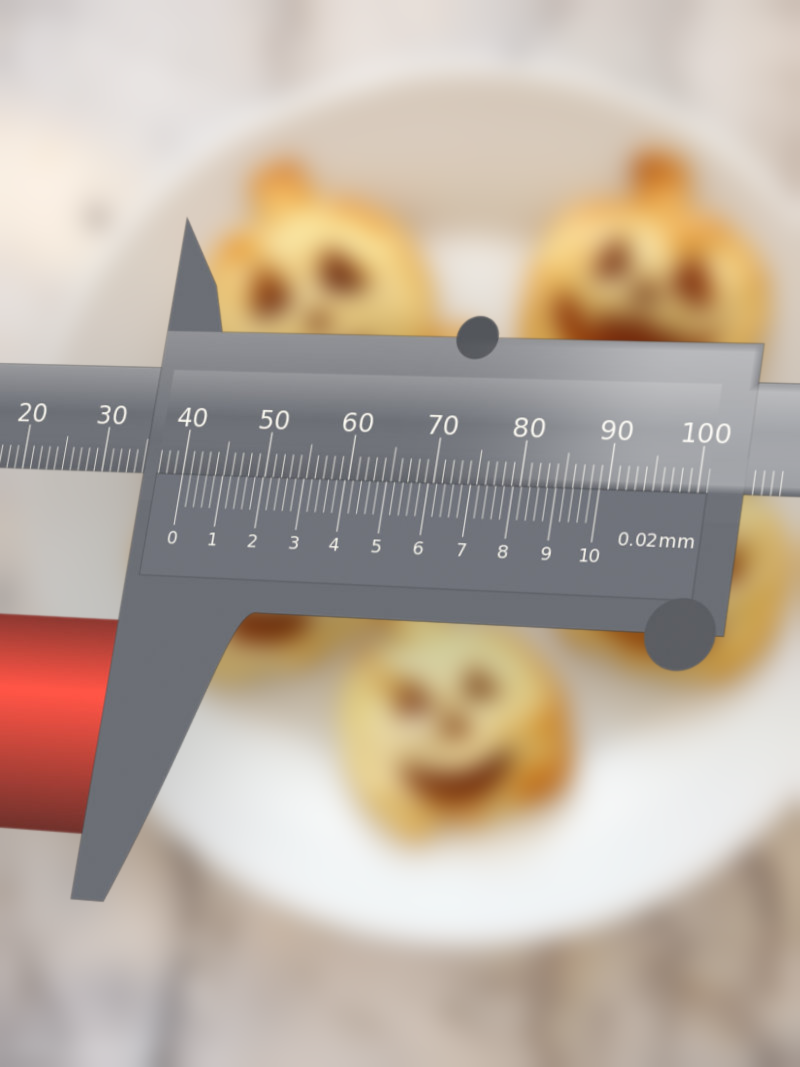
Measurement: 40.0 mm
